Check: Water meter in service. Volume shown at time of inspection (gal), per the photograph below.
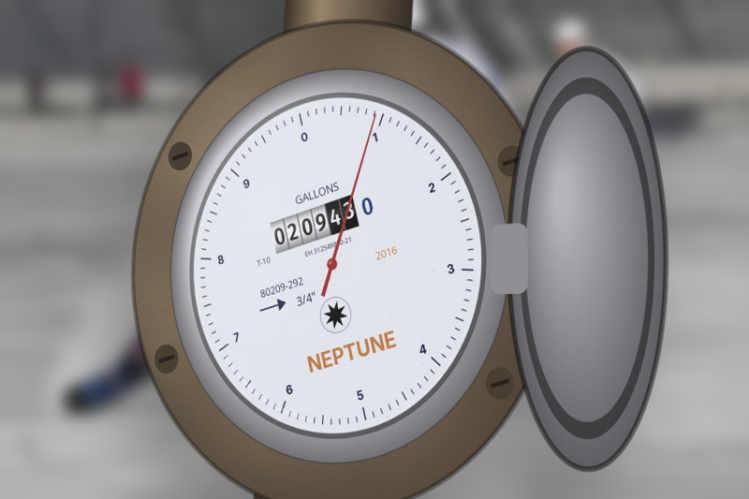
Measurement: 209430.9 gal
